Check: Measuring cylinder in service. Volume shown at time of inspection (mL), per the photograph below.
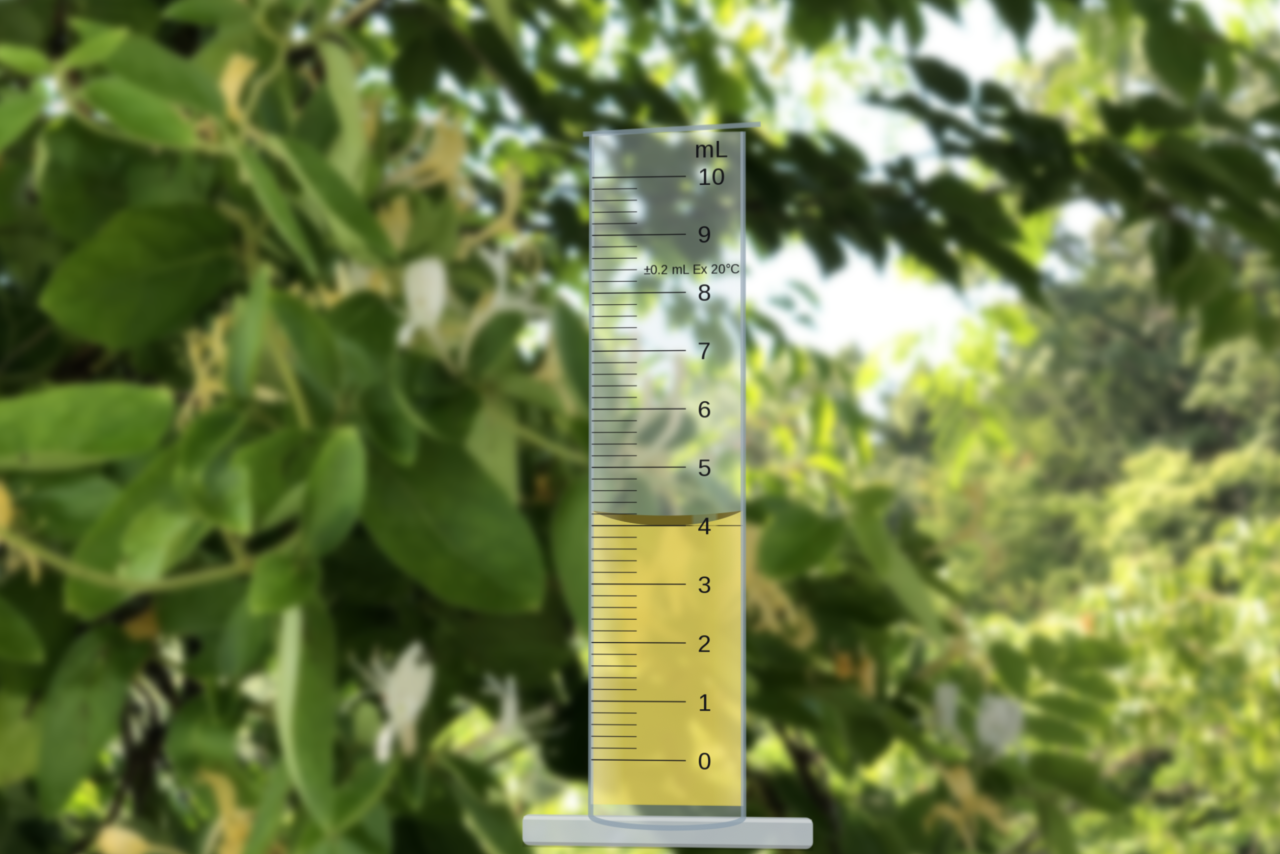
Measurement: 4 mL
